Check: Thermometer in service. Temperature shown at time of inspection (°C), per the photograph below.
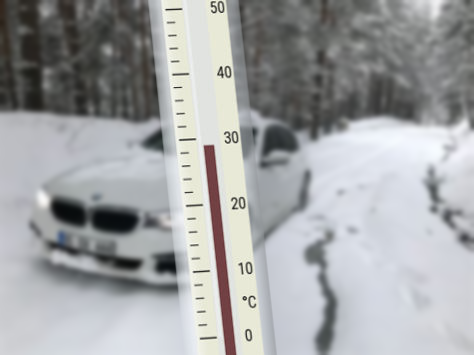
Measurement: 29 °C
